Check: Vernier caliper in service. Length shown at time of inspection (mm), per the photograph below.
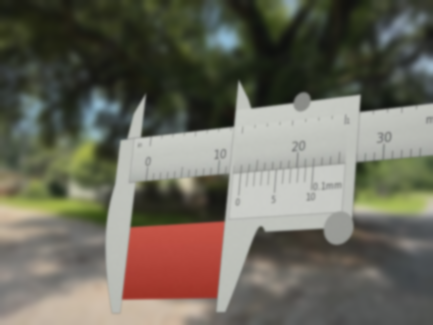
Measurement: 13.0 mm
